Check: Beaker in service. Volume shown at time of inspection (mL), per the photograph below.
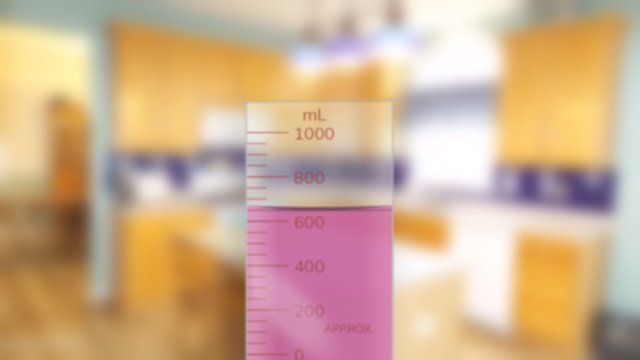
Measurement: 650 mL
